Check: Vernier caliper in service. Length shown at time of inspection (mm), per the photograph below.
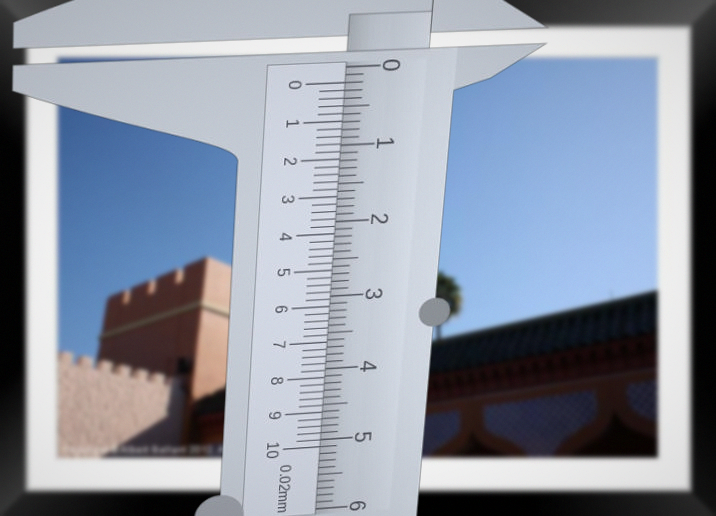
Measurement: 2.0 mm
